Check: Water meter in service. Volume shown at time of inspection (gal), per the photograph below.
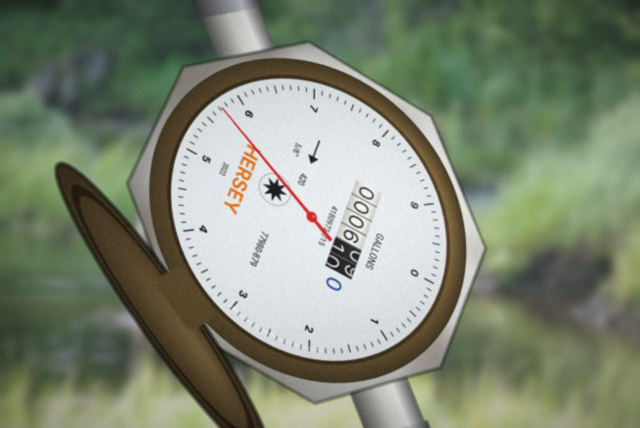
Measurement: 6095.7 gal
